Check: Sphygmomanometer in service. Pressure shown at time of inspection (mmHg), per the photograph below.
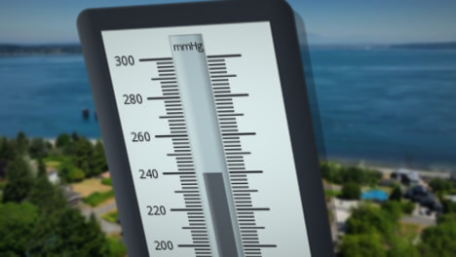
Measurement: 240 mmHg
